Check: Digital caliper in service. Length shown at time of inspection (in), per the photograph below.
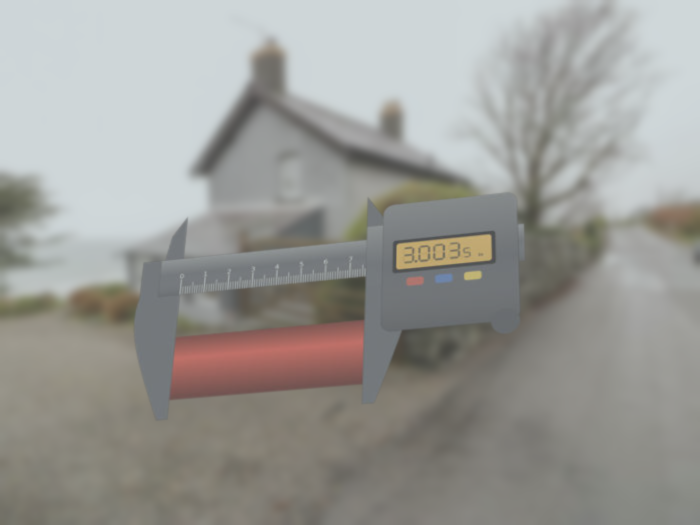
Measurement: 3.0035 in
